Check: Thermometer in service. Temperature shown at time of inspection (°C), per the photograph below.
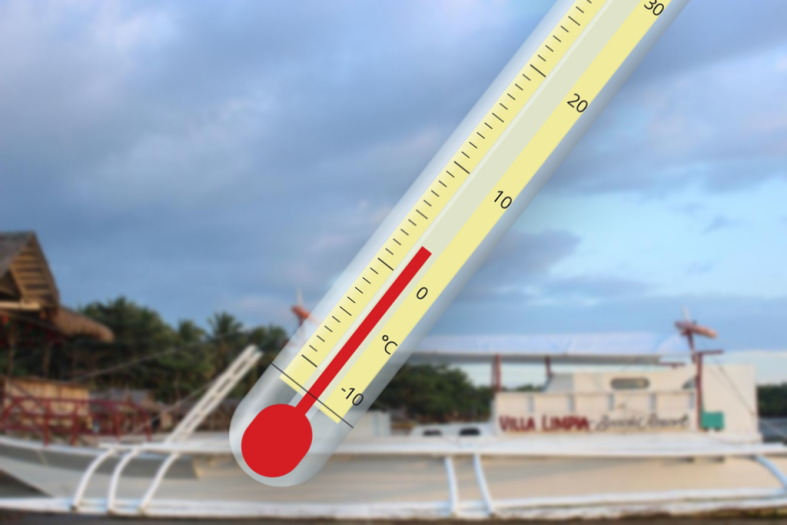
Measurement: 3 °C
